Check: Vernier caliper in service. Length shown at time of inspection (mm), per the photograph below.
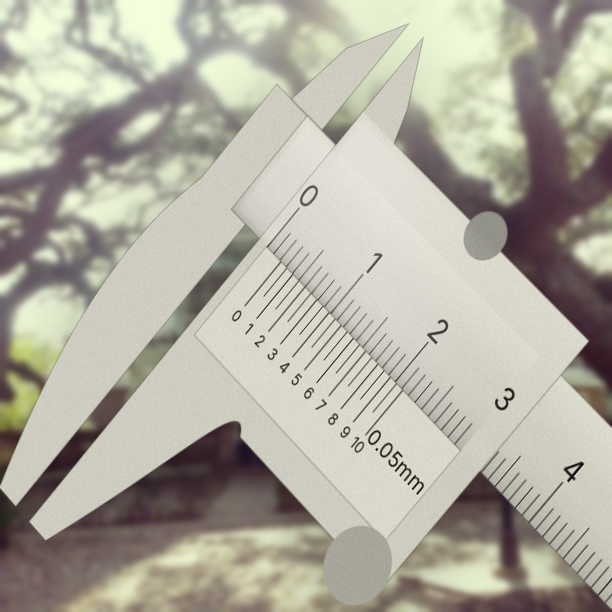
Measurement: 2.2 mm
